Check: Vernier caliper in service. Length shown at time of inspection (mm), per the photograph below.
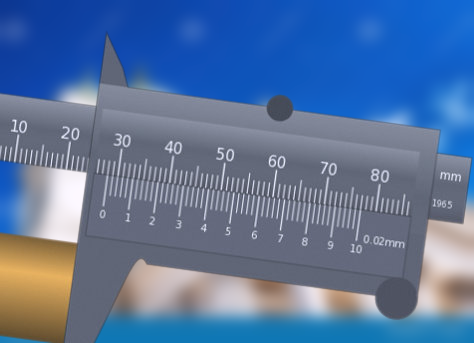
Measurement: 28.0 mm
